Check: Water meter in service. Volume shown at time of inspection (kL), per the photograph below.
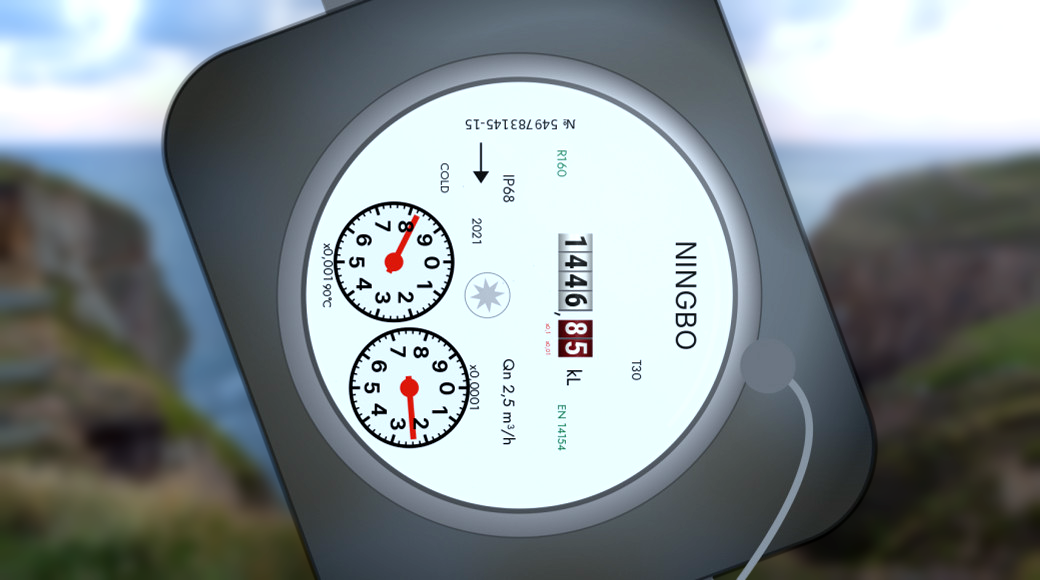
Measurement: 1446.8582 kL
